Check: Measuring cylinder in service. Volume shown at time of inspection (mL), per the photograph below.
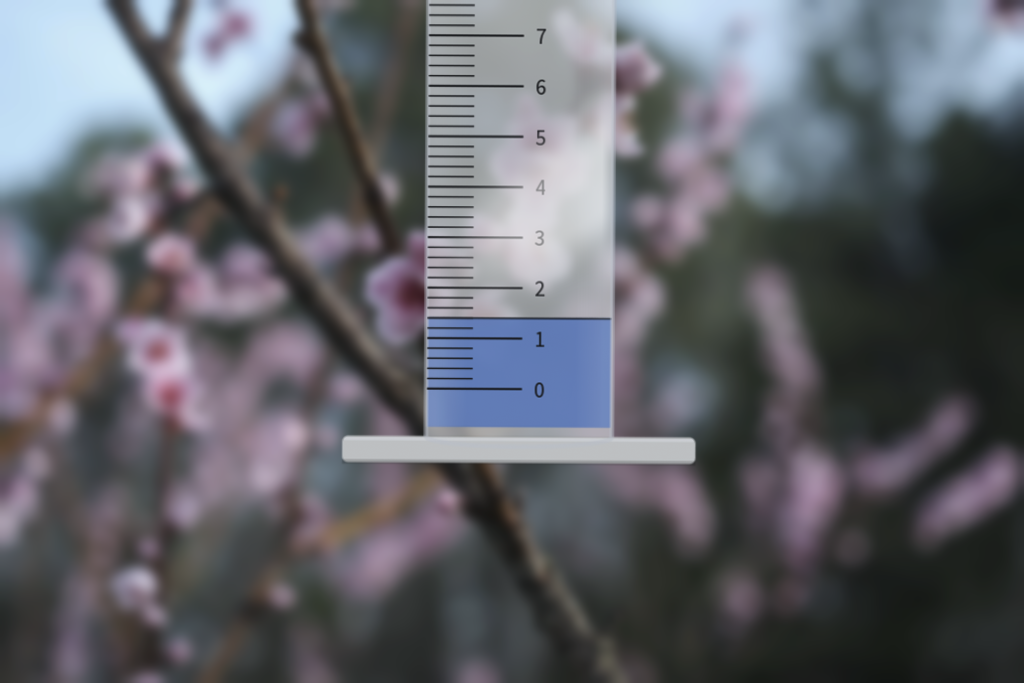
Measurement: 1.4 mL
